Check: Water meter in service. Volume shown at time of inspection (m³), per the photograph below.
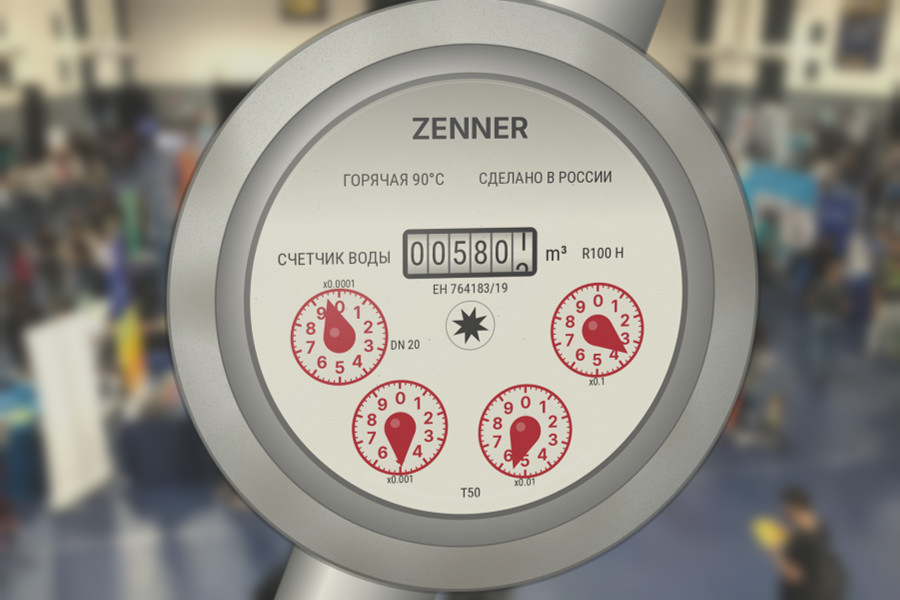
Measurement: 5801.3549 m³
